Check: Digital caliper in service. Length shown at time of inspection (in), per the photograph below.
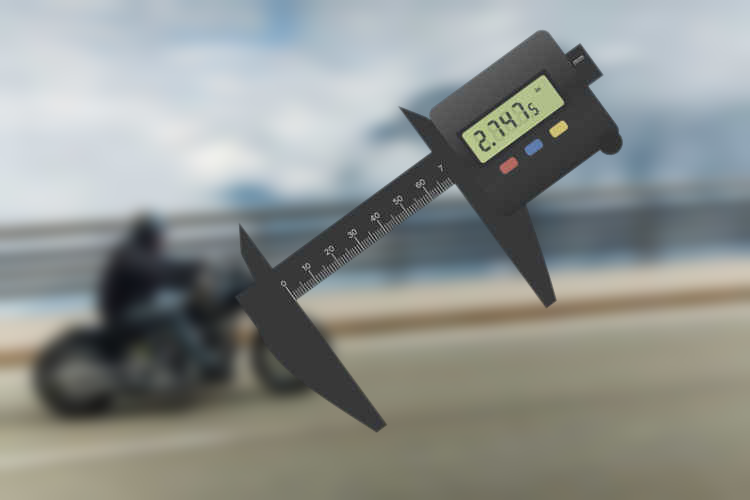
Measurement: 2.7475 in
